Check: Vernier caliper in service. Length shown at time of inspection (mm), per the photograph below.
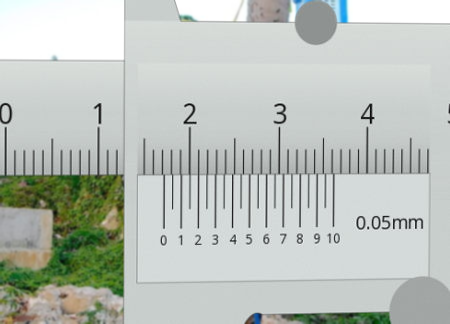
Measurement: 17.2 mm
